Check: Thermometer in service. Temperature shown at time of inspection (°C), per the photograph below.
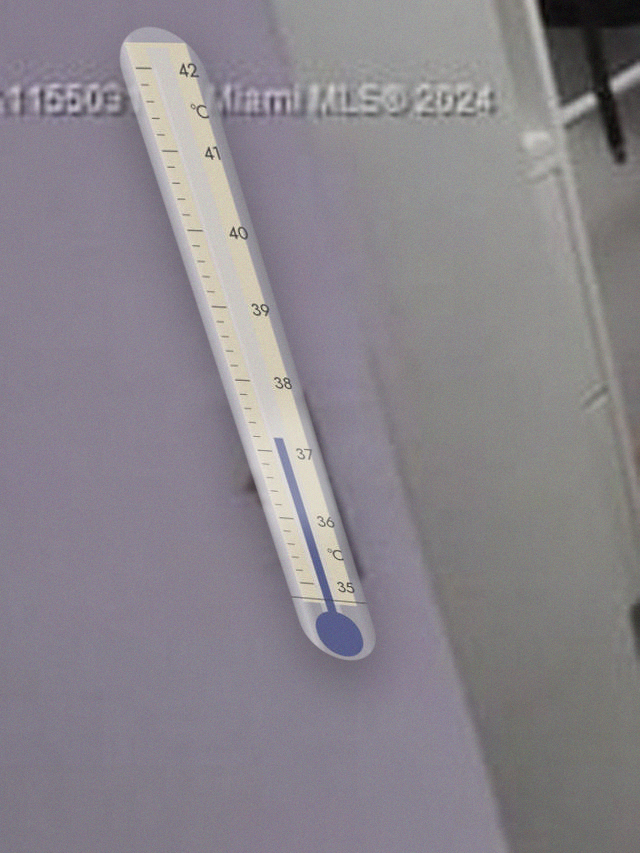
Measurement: 37.2 °C
